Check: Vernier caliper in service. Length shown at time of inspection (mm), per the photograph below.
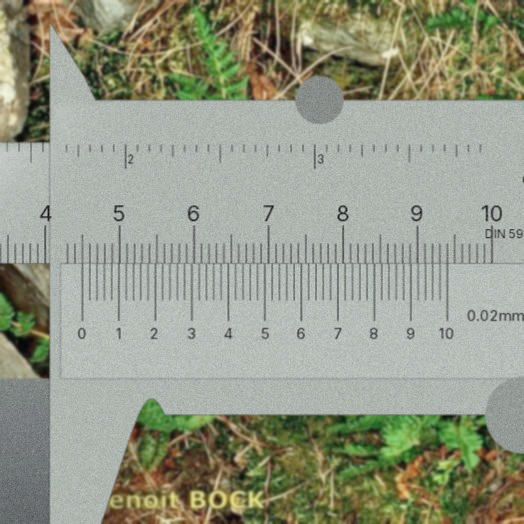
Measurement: 45.0 mm
